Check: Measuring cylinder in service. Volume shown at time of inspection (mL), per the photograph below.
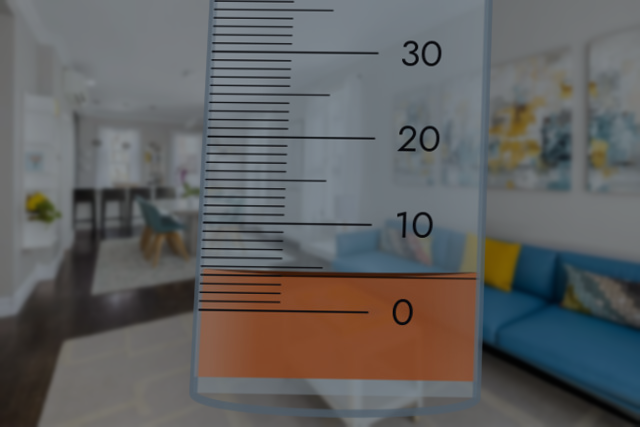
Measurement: 4 mL
